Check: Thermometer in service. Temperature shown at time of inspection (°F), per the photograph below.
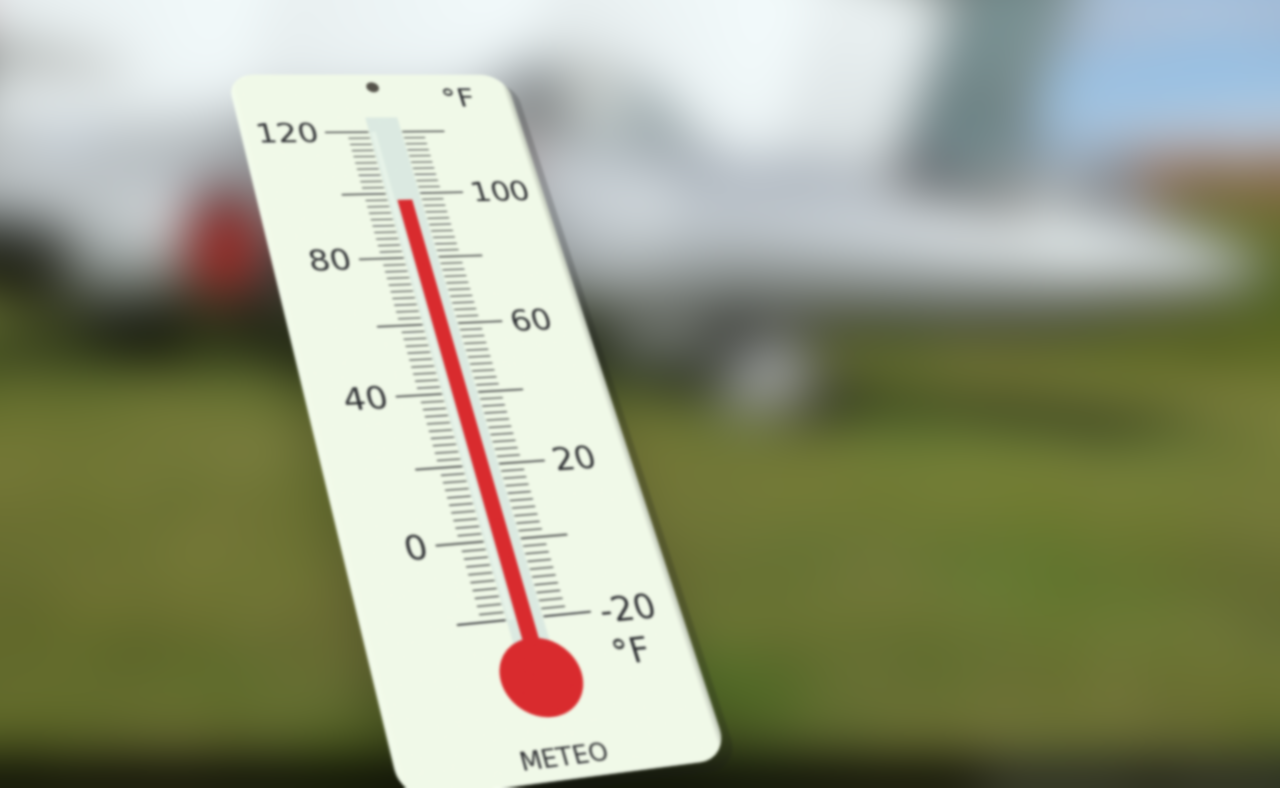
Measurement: 98 °F
